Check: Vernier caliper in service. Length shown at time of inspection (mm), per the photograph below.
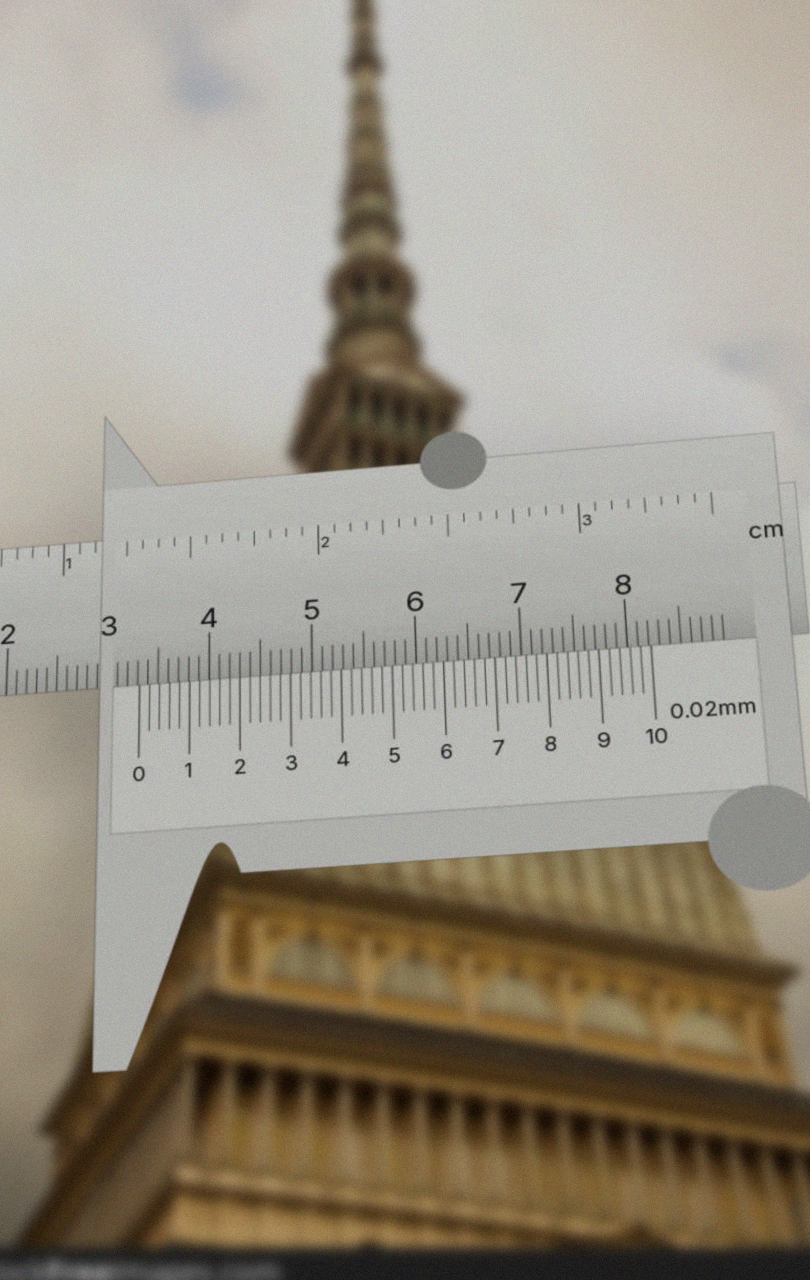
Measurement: 33.2 mm
